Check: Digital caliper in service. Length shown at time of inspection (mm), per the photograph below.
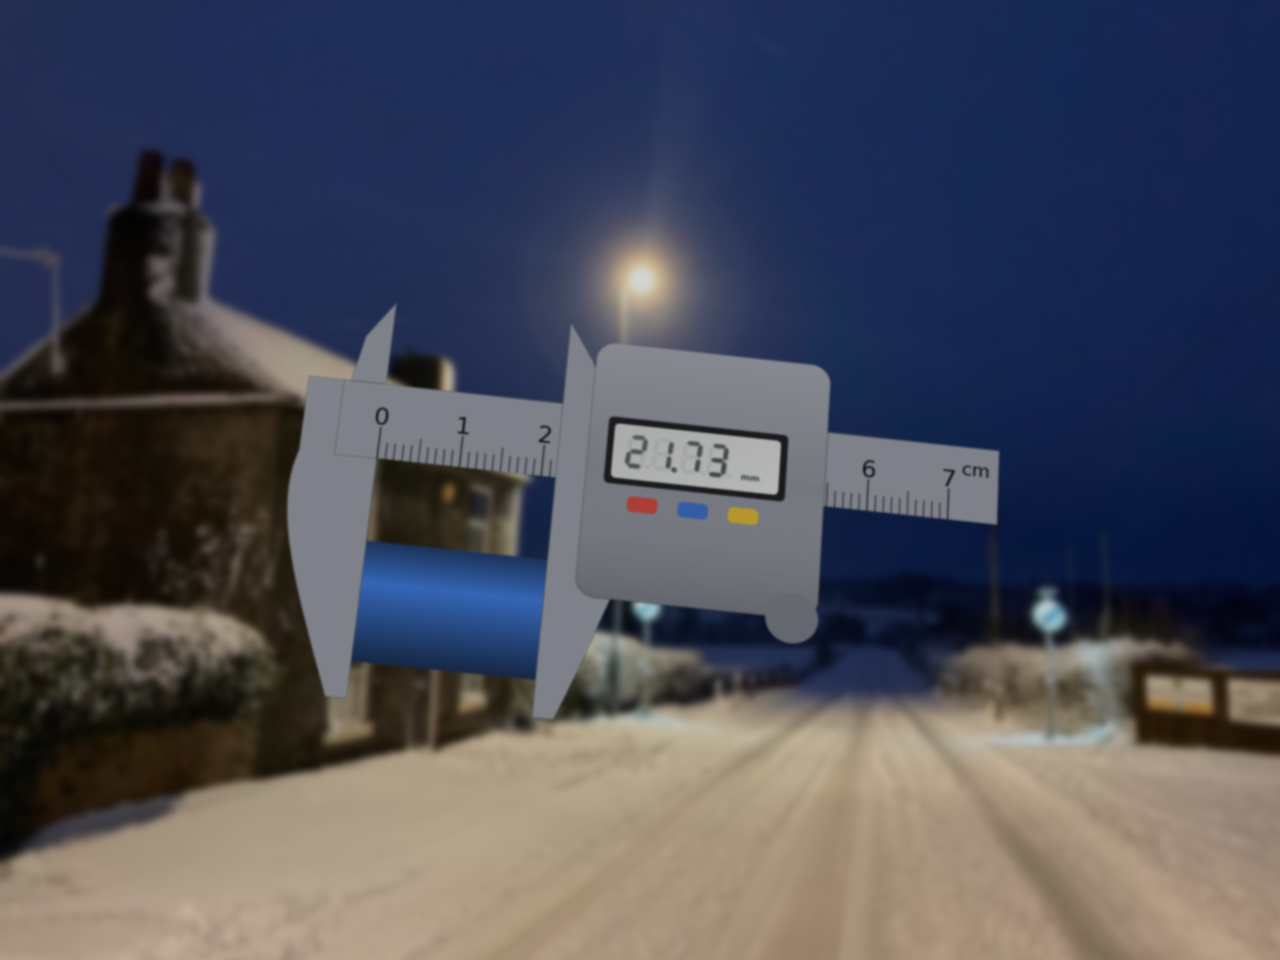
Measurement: 21.73 mm
